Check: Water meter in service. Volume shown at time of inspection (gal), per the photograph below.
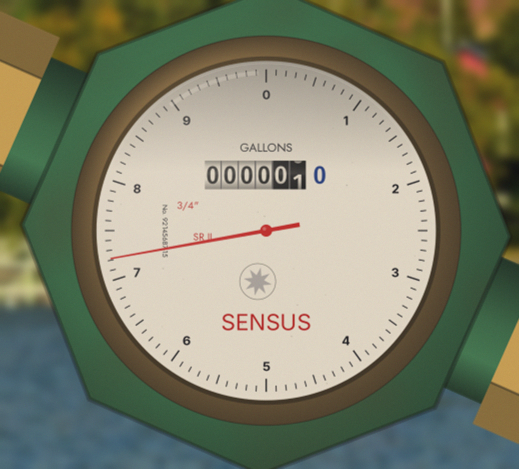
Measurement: 7.2 gal
